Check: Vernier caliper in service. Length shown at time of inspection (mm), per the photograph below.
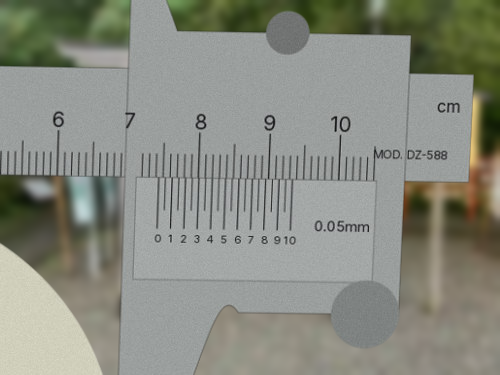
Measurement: 74.4 mm
